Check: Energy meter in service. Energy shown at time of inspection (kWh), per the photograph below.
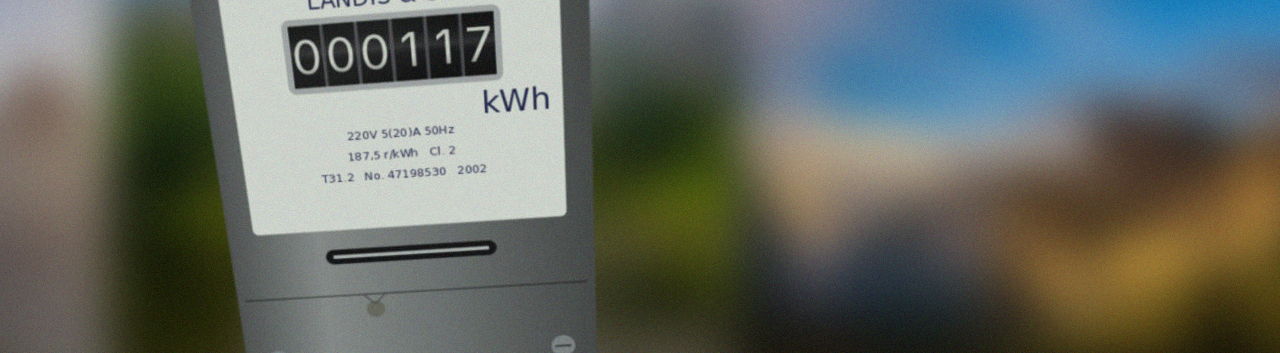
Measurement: 117 kWh
